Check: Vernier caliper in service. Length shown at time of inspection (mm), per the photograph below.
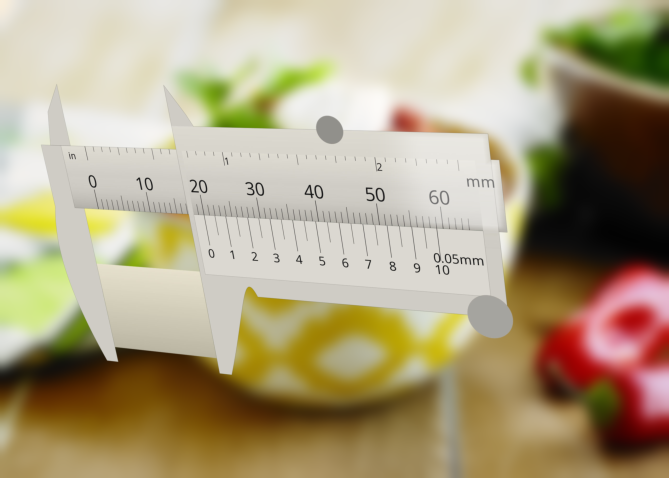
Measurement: 20.0 mm
